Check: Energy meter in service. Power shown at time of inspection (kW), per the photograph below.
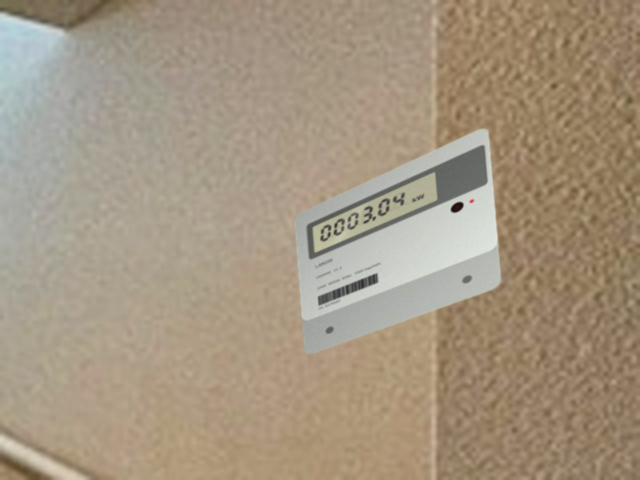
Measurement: 3.04 kW
